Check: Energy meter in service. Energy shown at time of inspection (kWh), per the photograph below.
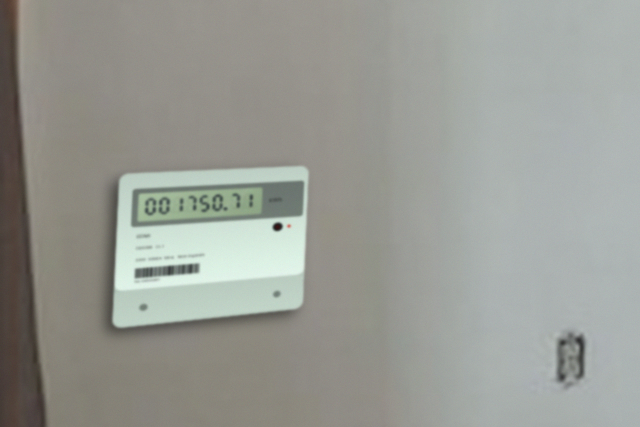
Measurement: 1750.71 kWh
